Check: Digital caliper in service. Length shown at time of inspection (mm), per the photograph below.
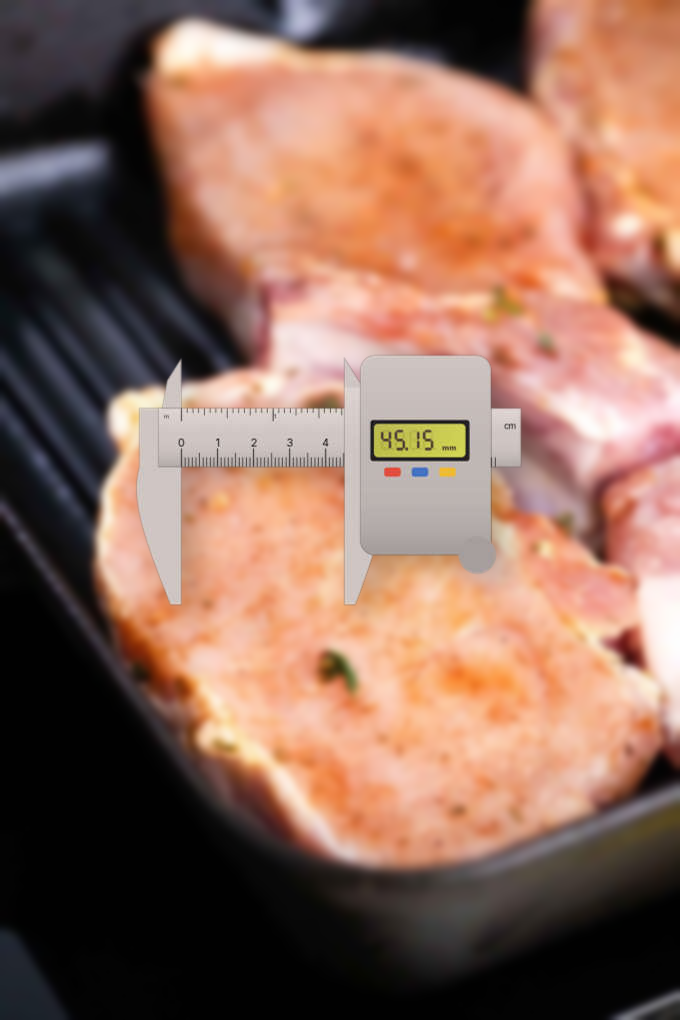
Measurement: 45.15 mm
